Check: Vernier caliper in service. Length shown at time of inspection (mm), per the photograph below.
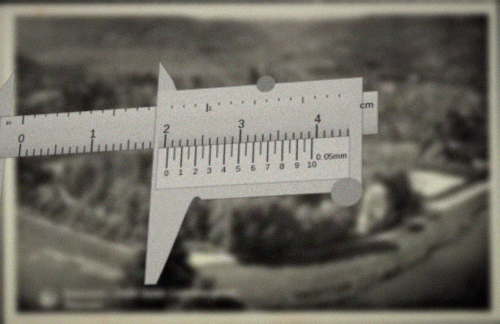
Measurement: 20.4 mm
